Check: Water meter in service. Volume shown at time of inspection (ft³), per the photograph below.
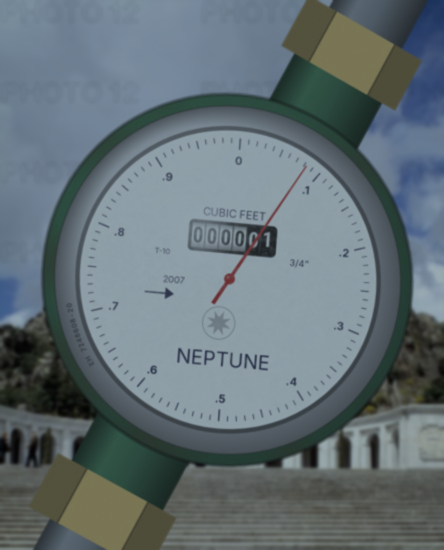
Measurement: 1.08 ft³
